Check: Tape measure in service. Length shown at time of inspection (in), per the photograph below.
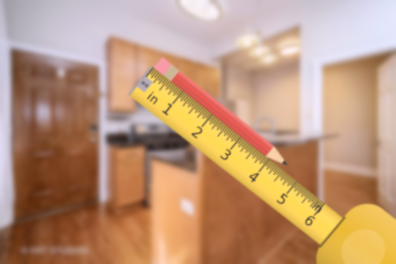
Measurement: 4.5 in
